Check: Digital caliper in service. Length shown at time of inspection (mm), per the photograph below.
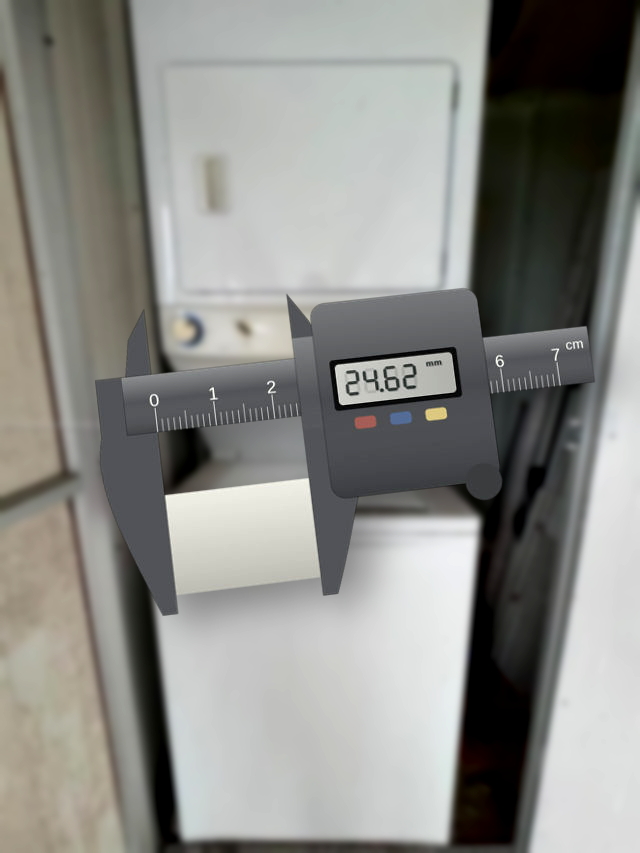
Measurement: 24.62 mm
